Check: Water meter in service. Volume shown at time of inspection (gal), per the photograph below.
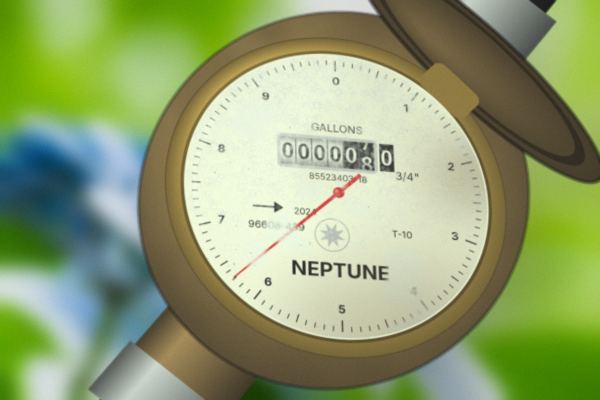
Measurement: 76.3 gal
